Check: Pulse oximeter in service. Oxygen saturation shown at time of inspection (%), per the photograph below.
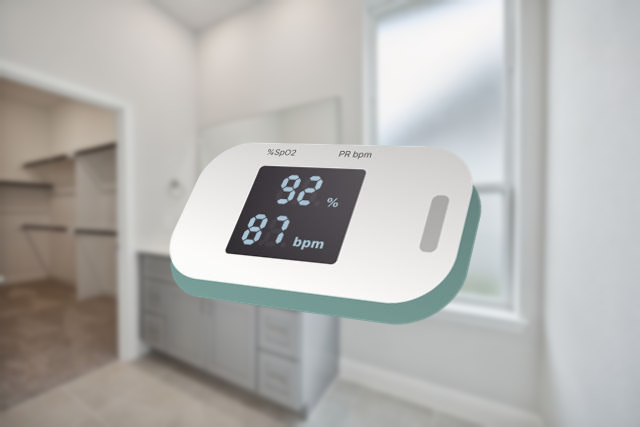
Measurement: 92 %
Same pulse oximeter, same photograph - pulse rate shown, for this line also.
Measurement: 87 bpm
